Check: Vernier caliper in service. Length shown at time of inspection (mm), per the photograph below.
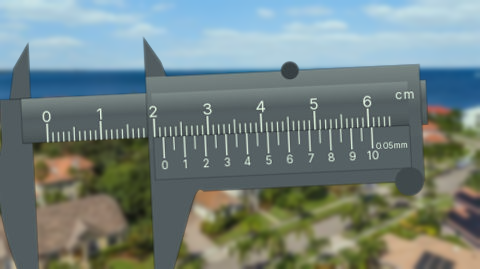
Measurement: 21.6 mm
